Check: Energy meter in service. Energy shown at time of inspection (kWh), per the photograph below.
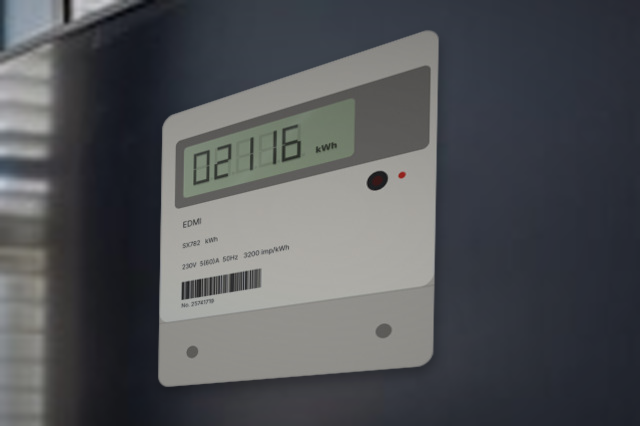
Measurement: 2116 kWh
